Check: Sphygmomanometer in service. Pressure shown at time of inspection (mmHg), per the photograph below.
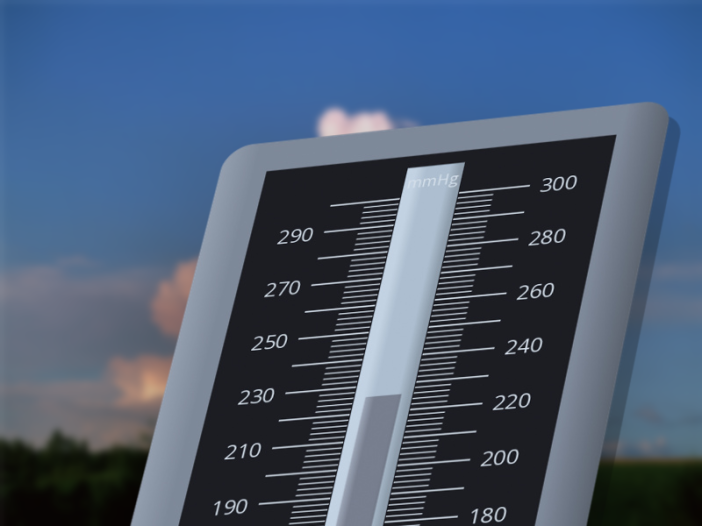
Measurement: 226 mmHg
